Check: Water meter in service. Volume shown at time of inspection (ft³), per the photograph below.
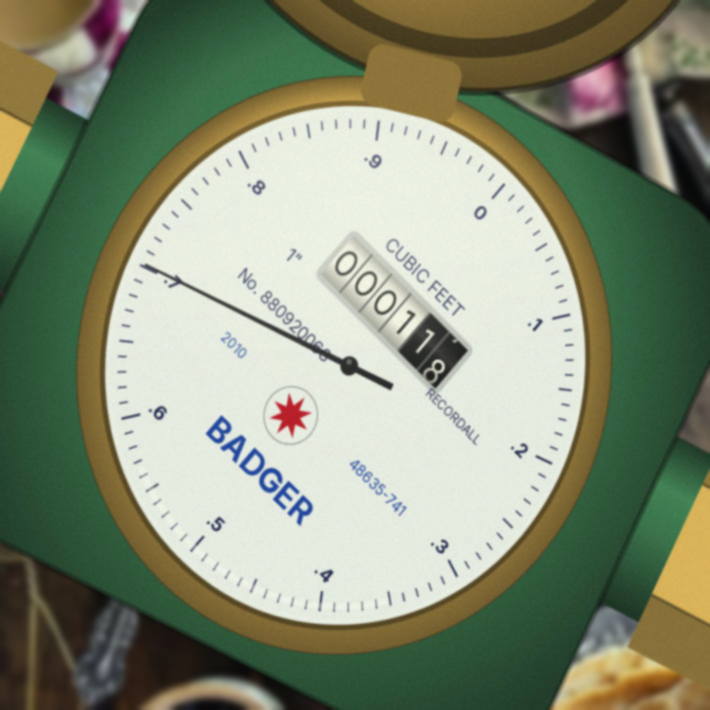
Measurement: 117.70 ft³
